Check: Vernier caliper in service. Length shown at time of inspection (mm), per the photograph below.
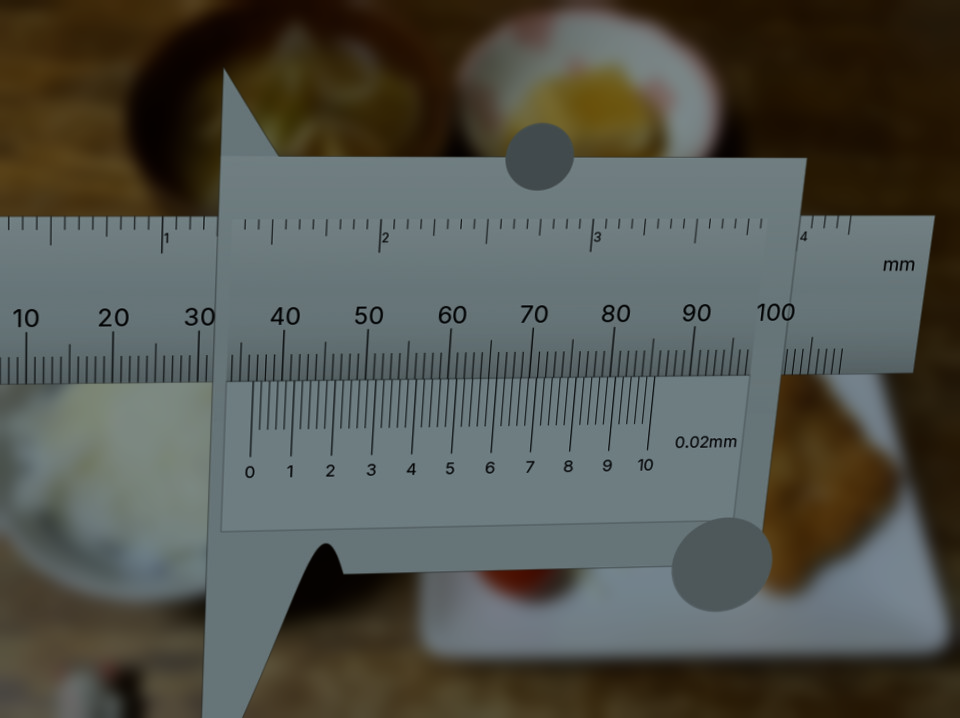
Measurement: 36.6 mm
